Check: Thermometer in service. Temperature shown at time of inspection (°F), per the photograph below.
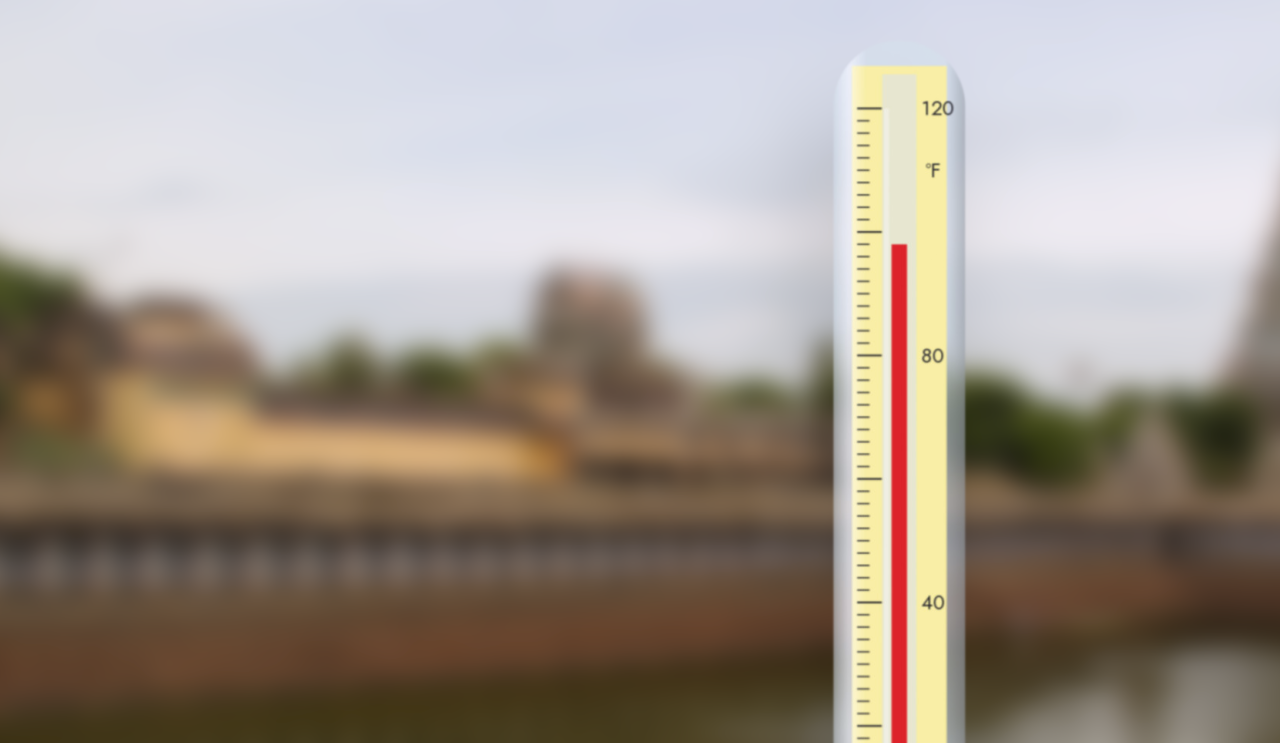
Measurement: 98 °F
